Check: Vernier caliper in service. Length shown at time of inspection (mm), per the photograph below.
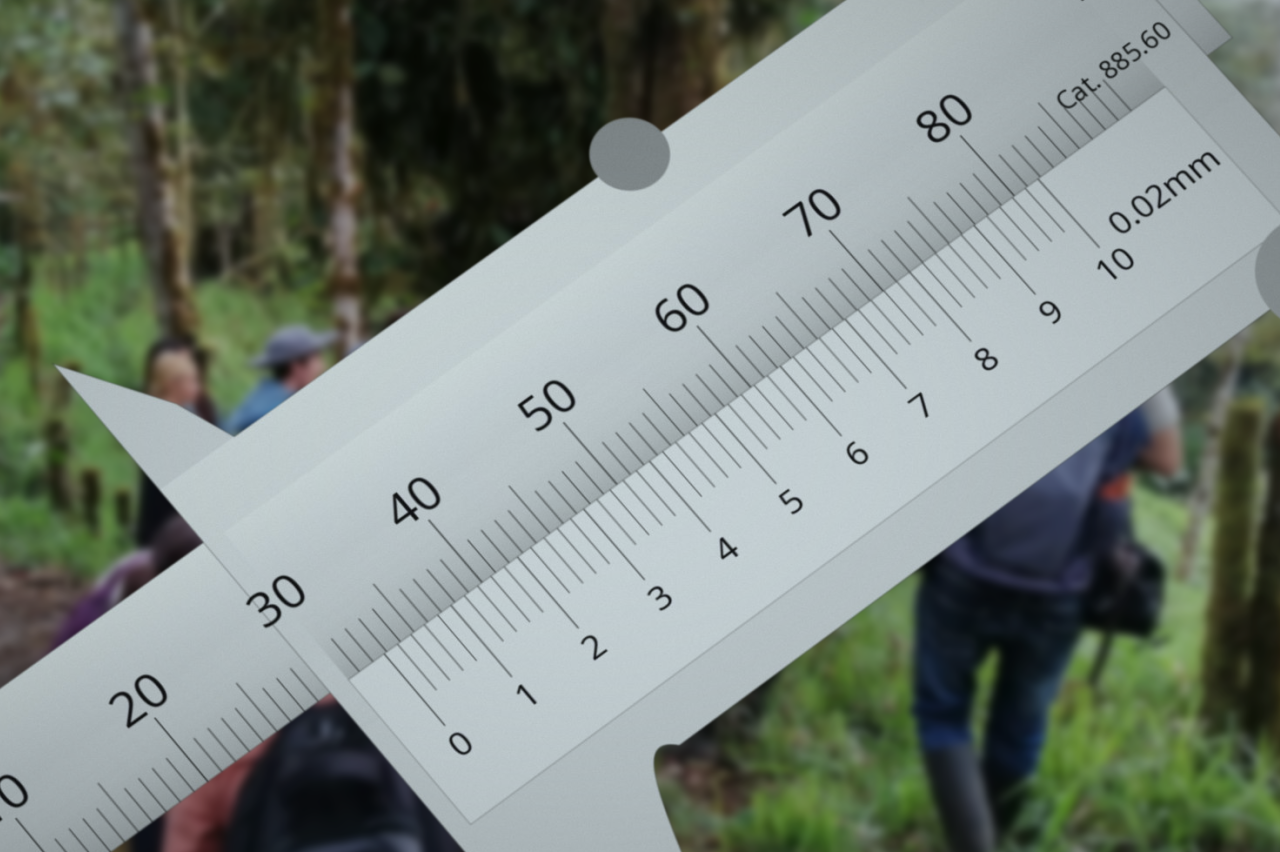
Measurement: 32.8 mm
